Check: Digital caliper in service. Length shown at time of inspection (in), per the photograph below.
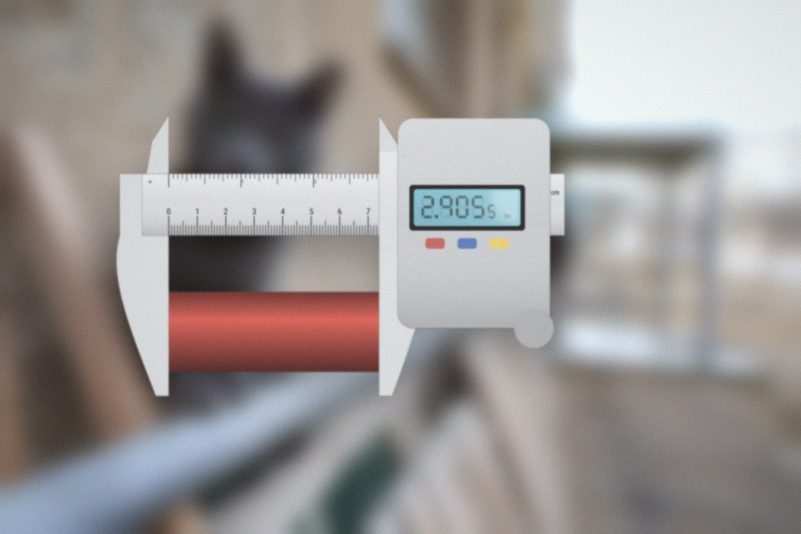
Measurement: 2.9055 in
